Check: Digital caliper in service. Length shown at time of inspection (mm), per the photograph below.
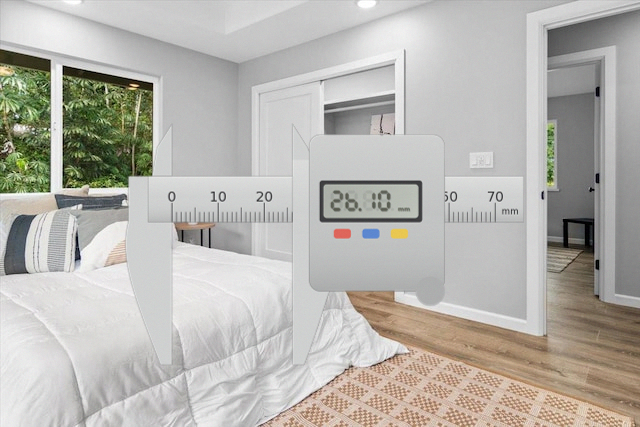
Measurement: 26.10 mm
